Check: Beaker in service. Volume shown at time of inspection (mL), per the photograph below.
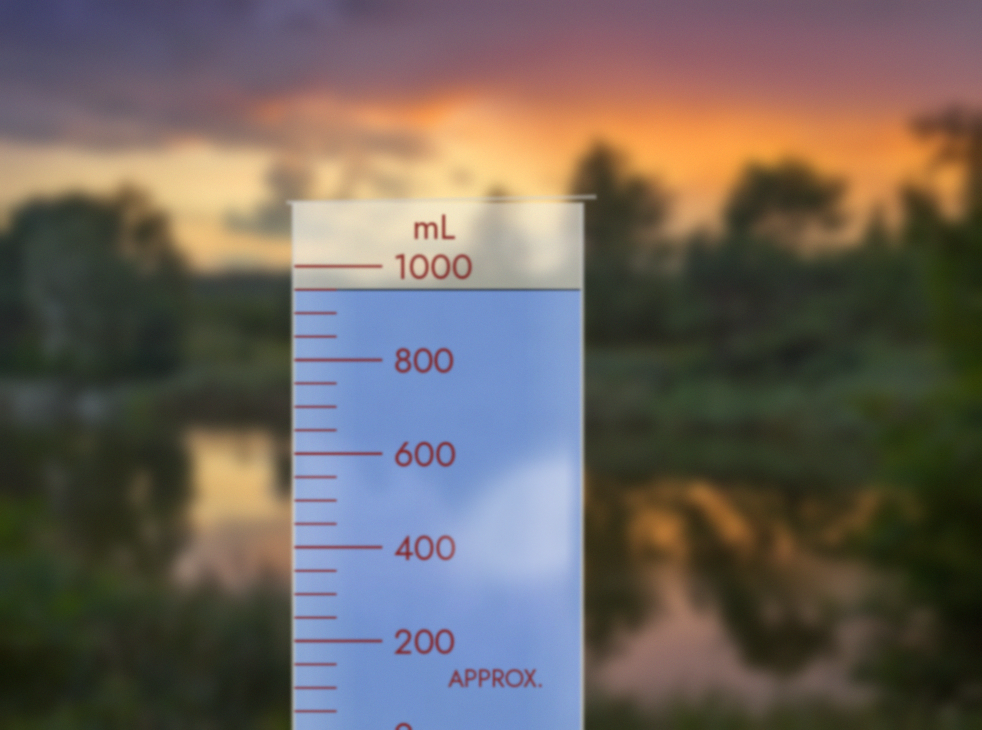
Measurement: 950 mL
